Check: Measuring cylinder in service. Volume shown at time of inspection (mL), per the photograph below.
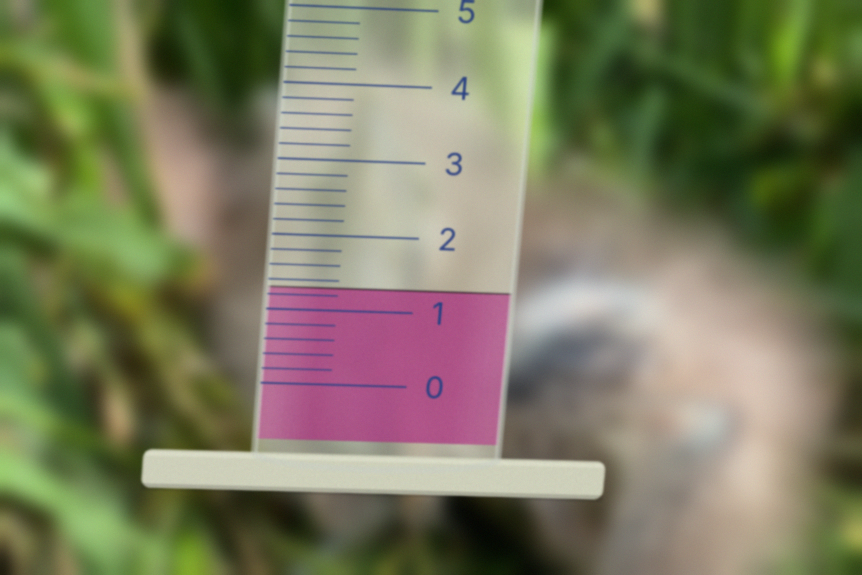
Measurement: 1.3 mL
